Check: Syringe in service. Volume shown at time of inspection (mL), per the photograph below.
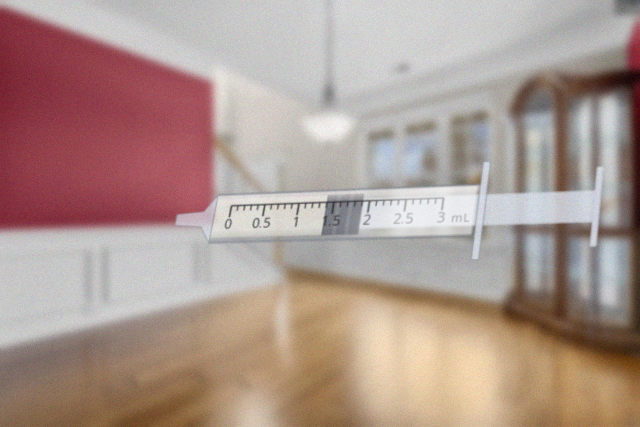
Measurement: 1.4 mL
